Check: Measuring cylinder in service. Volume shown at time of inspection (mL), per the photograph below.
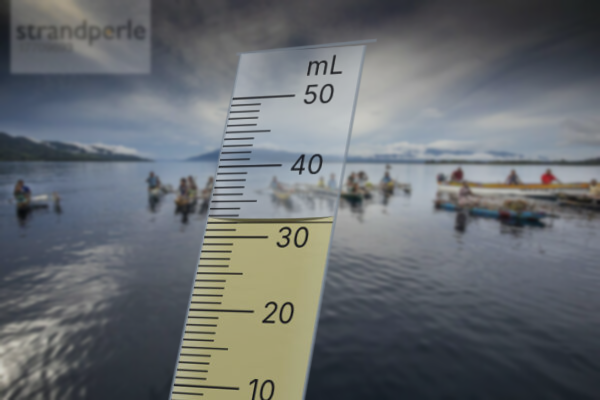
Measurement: 32 mL
